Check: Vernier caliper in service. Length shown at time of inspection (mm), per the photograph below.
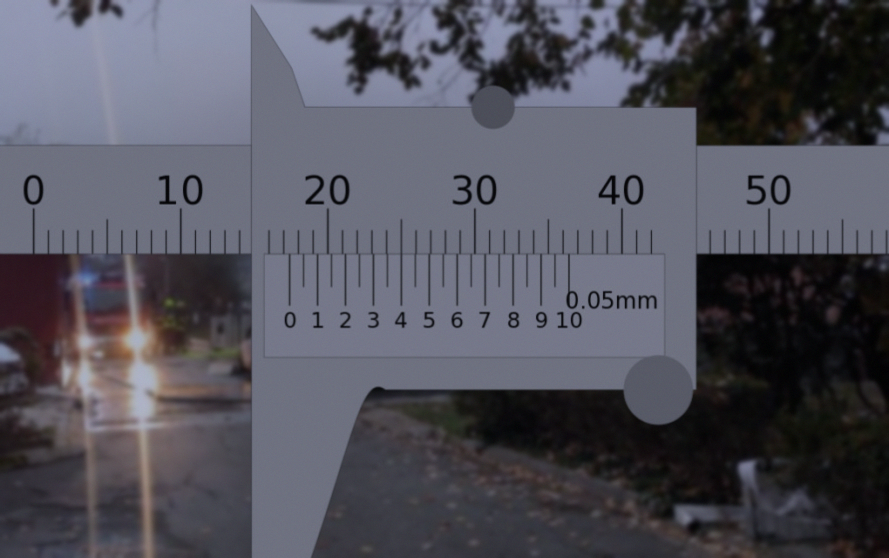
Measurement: 17.4 mm
